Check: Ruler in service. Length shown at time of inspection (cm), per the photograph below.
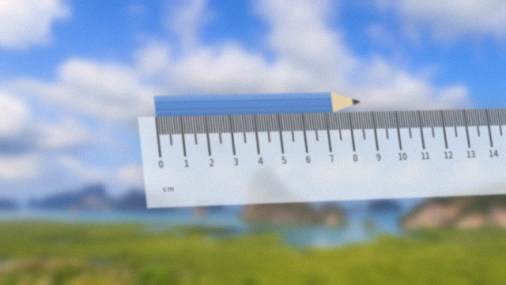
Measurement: 8.5 cm
